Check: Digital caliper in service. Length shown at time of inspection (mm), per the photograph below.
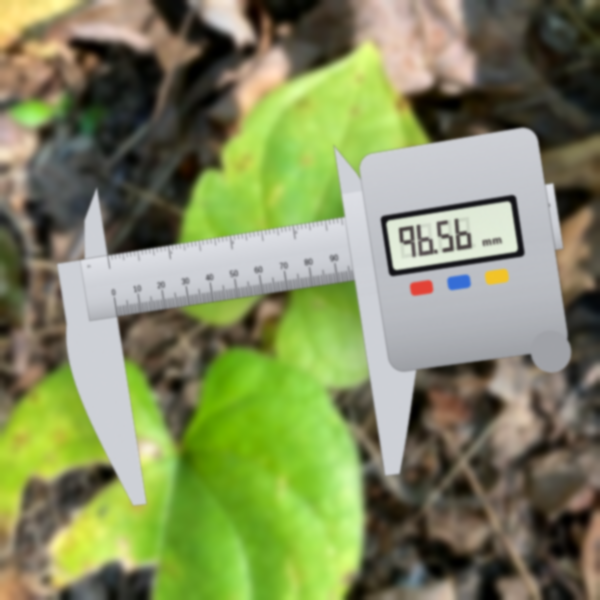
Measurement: 96.56 mm
